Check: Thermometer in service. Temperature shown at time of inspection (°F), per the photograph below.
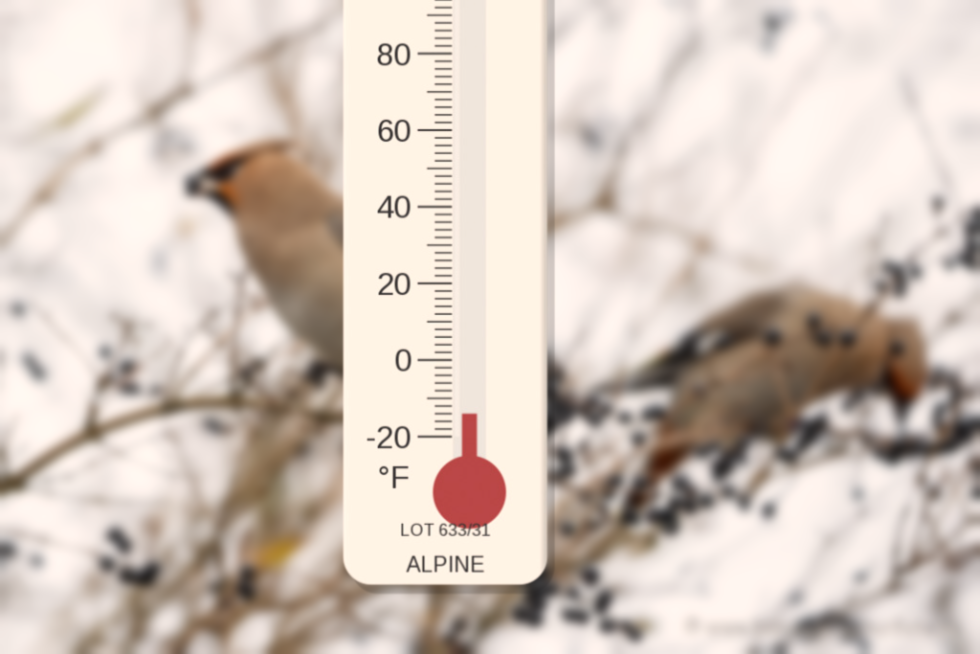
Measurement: -14 °F
